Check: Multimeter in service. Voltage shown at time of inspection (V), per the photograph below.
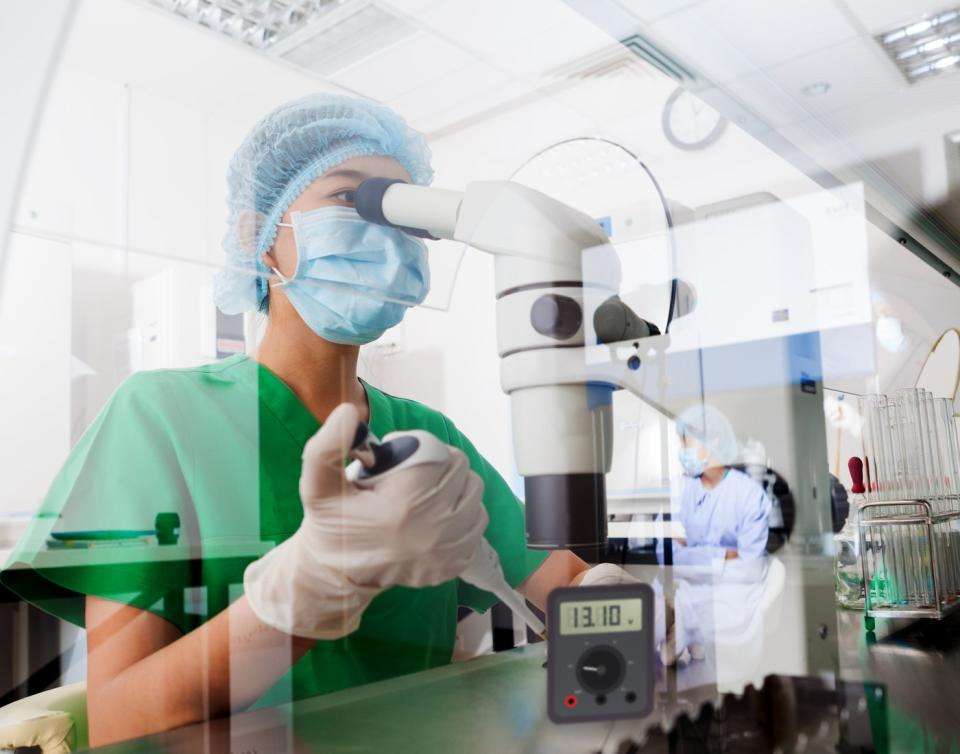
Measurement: 13.10 V
